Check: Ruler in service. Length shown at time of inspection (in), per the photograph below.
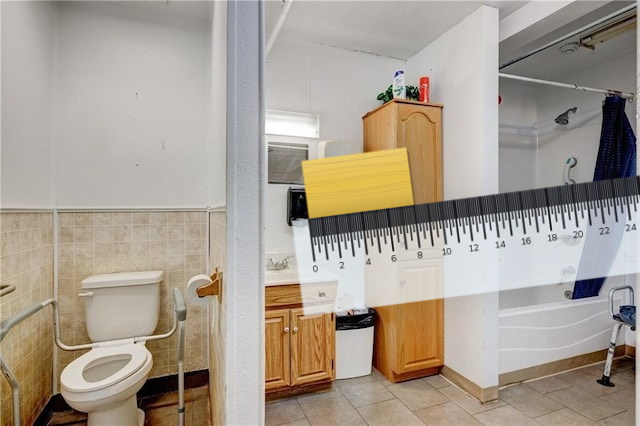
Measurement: 8 in
